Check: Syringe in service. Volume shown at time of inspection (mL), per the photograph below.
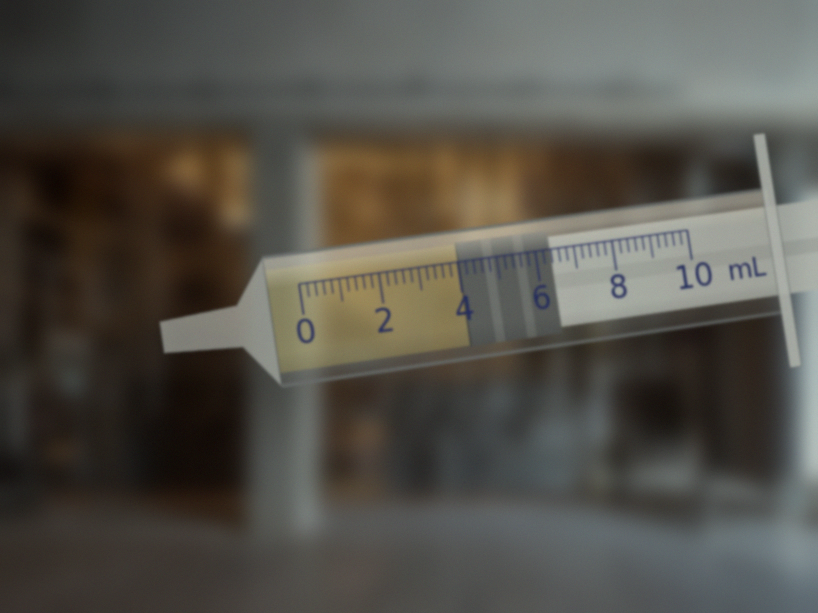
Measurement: 4 mL
